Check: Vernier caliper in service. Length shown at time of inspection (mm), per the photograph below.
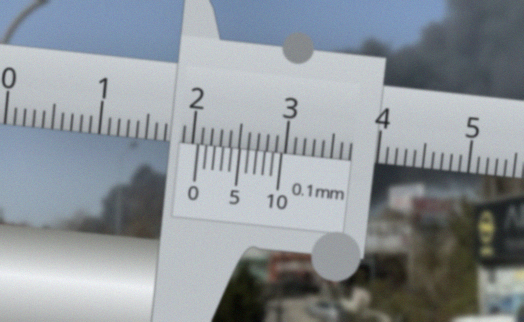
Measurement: 20.6 mm
